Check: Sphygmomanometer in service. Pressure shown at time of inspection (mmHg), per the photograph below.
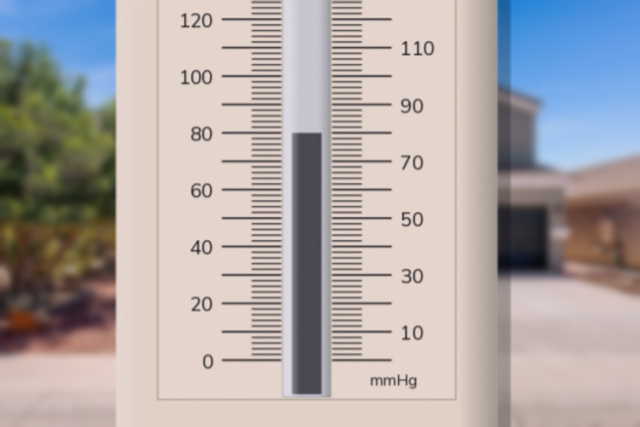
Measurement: 80 mmHg
